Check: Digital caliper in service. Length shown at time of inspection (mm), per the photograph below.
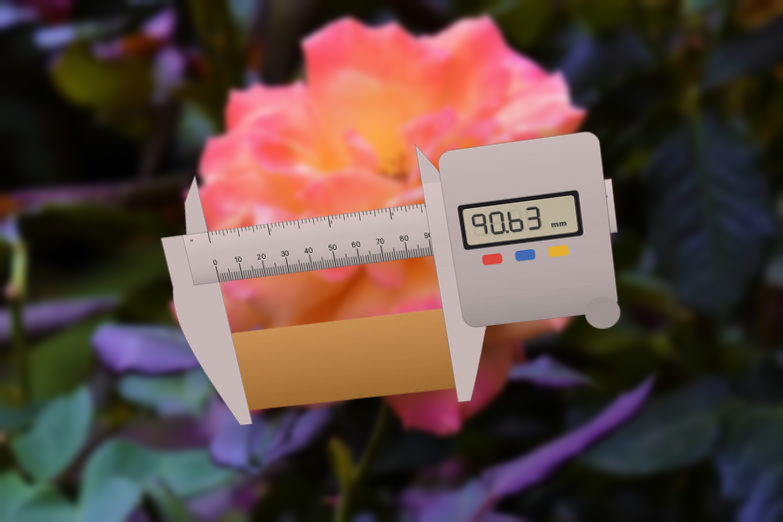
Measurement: 90.63 mm
